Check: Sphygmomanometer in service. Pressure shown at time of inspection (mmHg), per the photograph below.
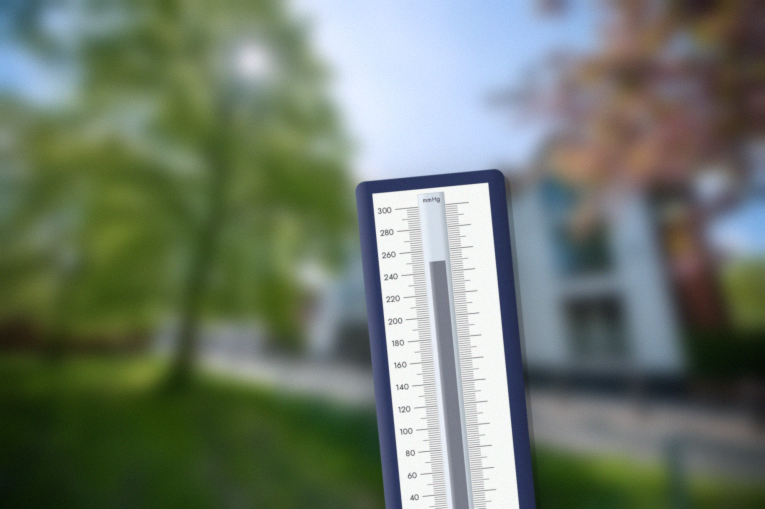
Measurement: 250 mmHg
